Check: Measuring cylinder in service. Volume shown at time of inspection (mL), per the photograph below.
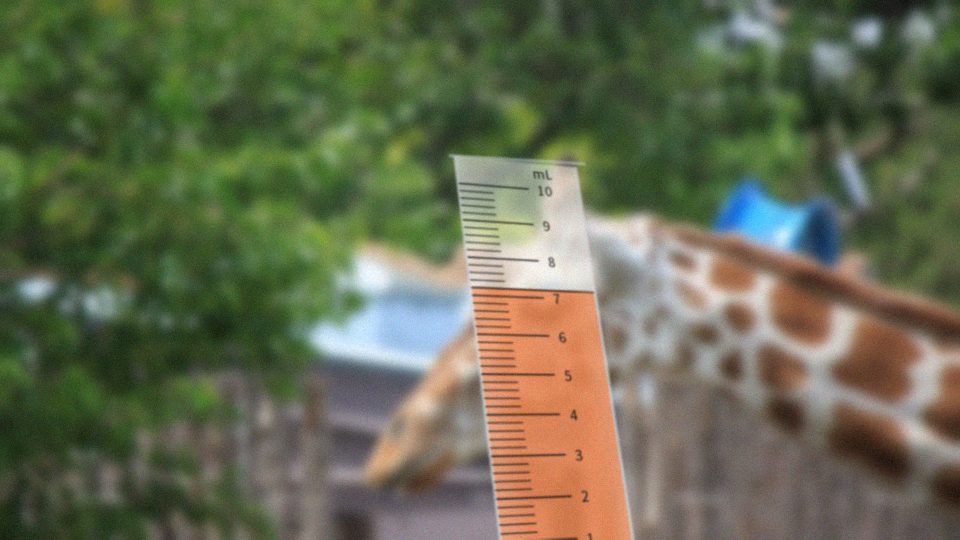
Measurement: 7.2 mL
